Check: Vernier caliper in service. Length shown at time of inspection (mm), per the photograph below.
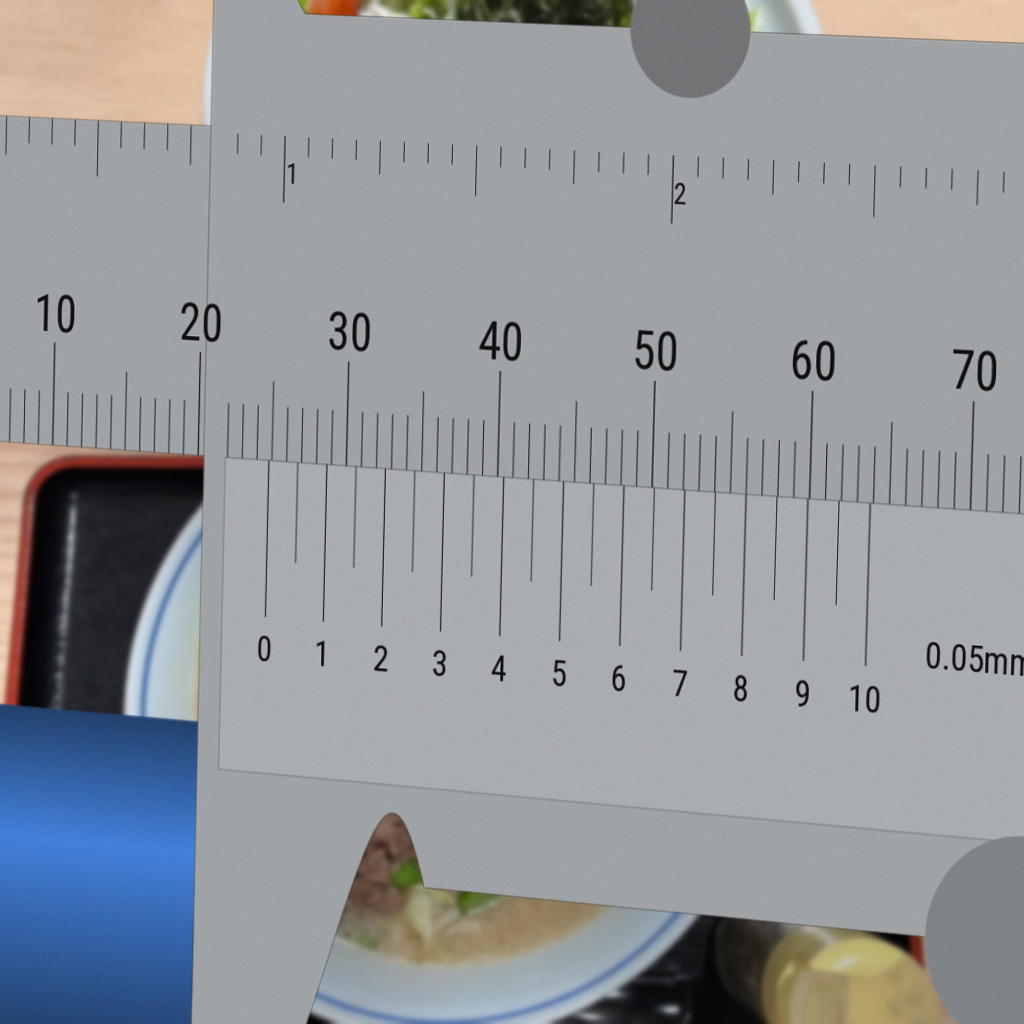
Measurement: 24.8 mm
